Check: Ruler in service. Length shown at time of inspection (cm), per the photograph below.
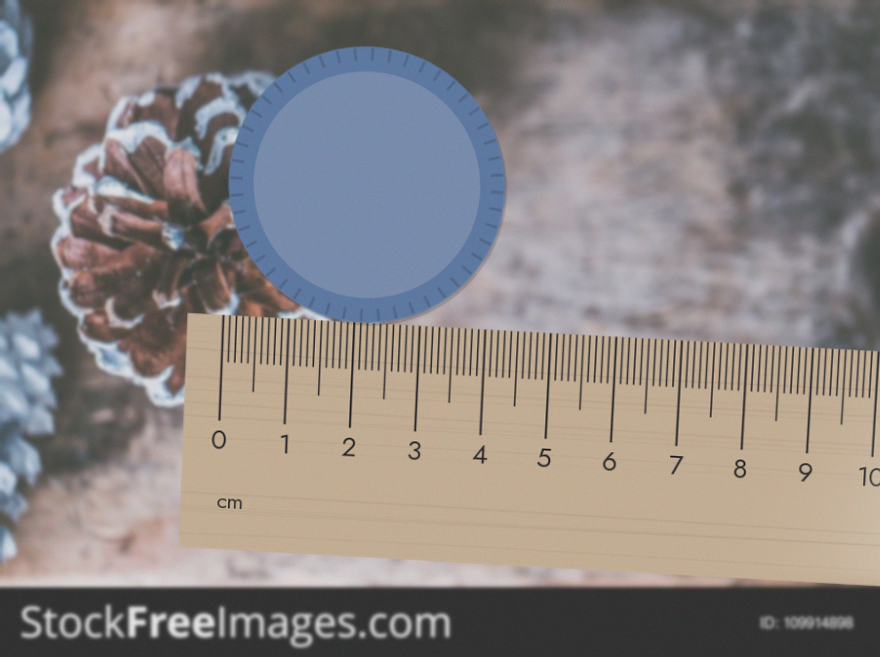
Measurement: 4.2 cm
